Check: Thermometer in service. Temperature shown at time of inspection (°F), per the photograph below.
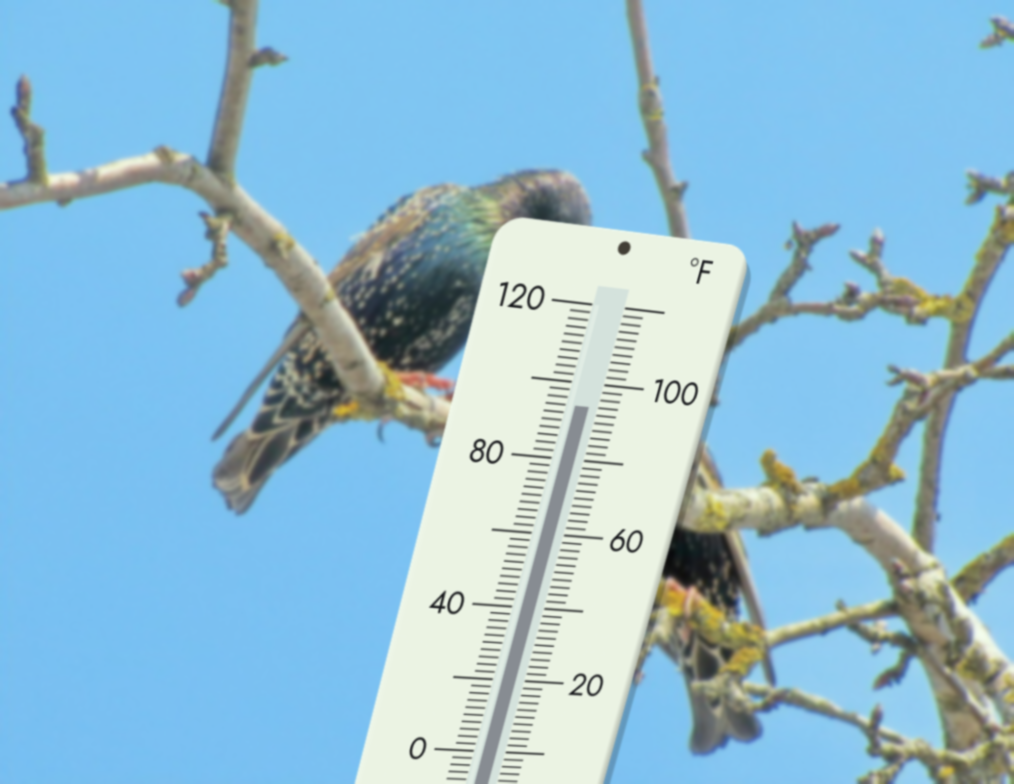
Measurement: 94 °F
